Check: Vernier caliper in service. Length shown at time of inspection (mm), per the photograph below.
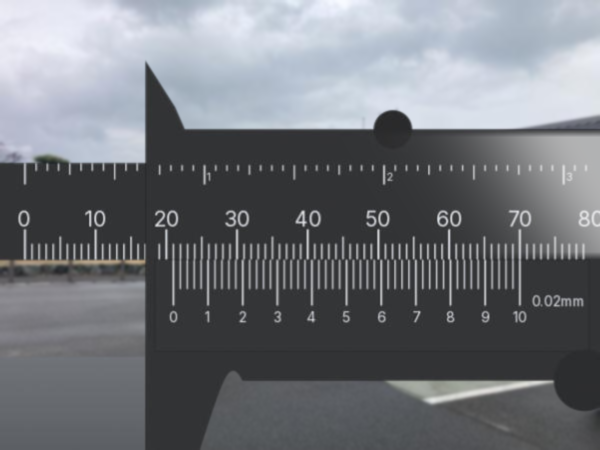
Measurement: 21.0 mm
